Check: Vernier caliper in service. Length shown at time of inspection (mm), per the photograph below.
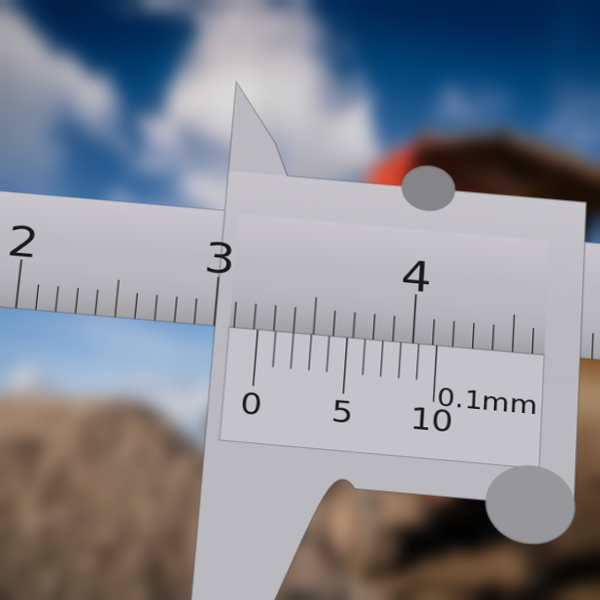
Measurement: 32.2 mm
